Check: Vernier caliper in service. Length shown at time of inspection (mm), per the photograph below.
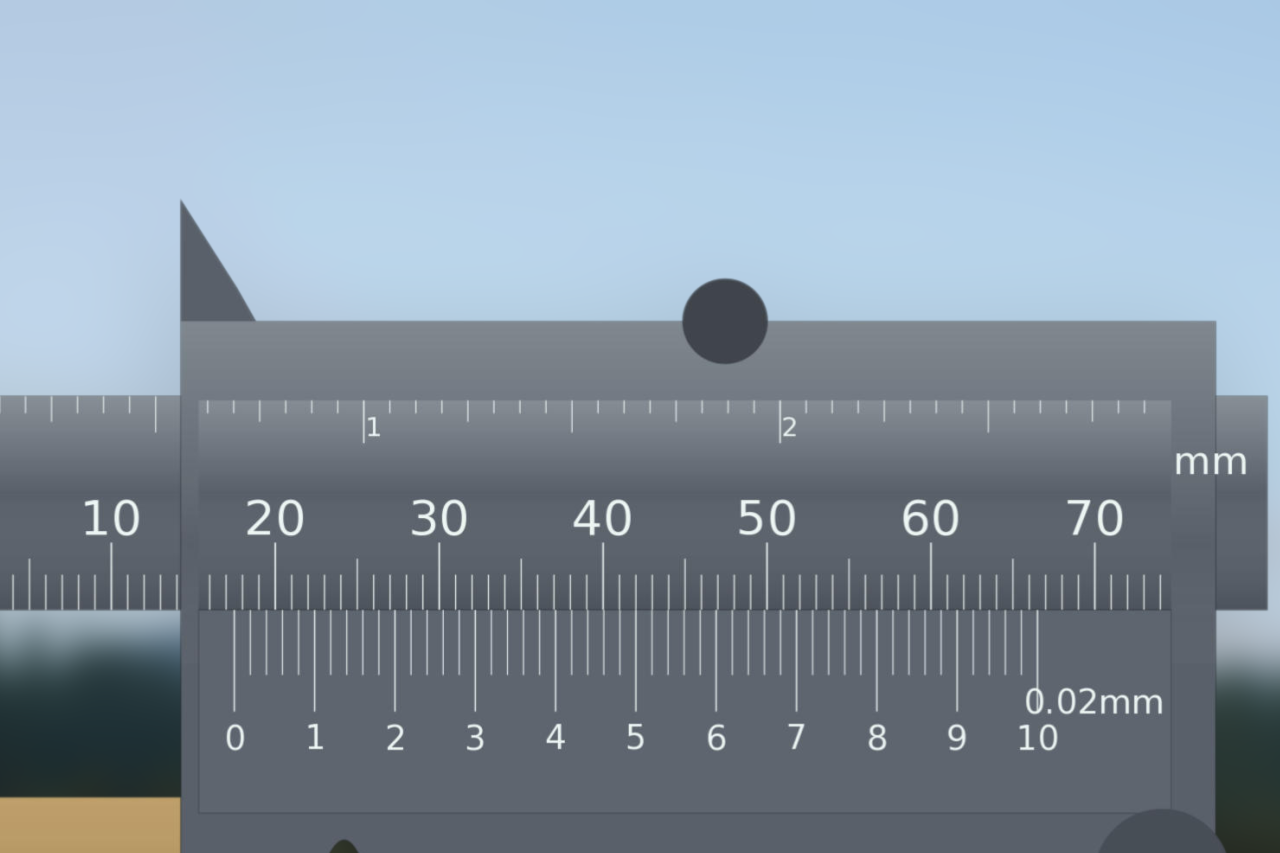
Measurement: 17.5 mm
